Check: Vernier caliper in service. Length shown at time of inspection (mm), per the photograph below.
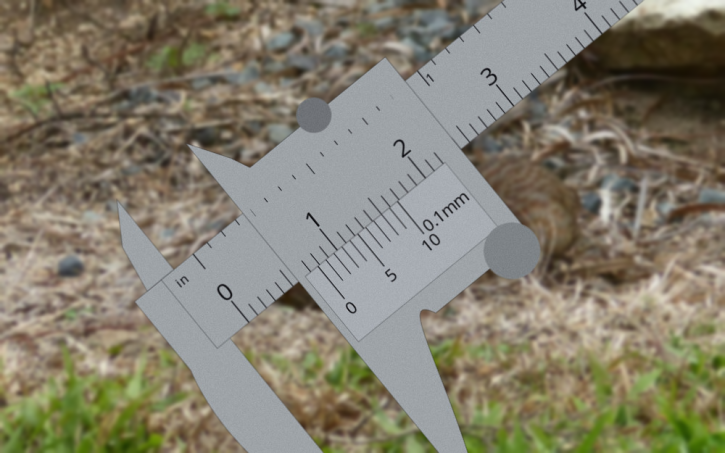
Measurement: 7.8 mm
